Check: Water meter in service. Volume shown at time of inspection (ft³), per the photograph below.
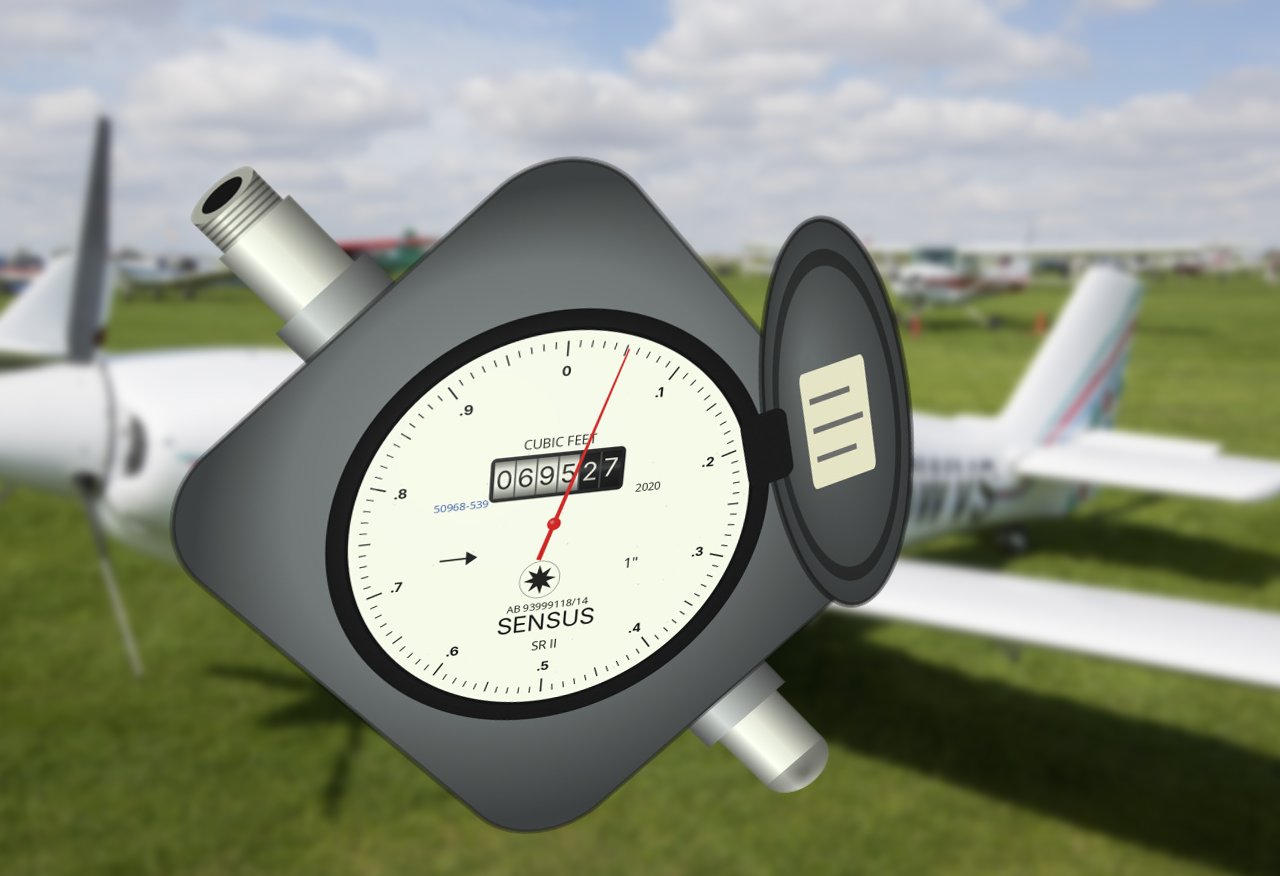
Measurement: 69527.05 ft³
